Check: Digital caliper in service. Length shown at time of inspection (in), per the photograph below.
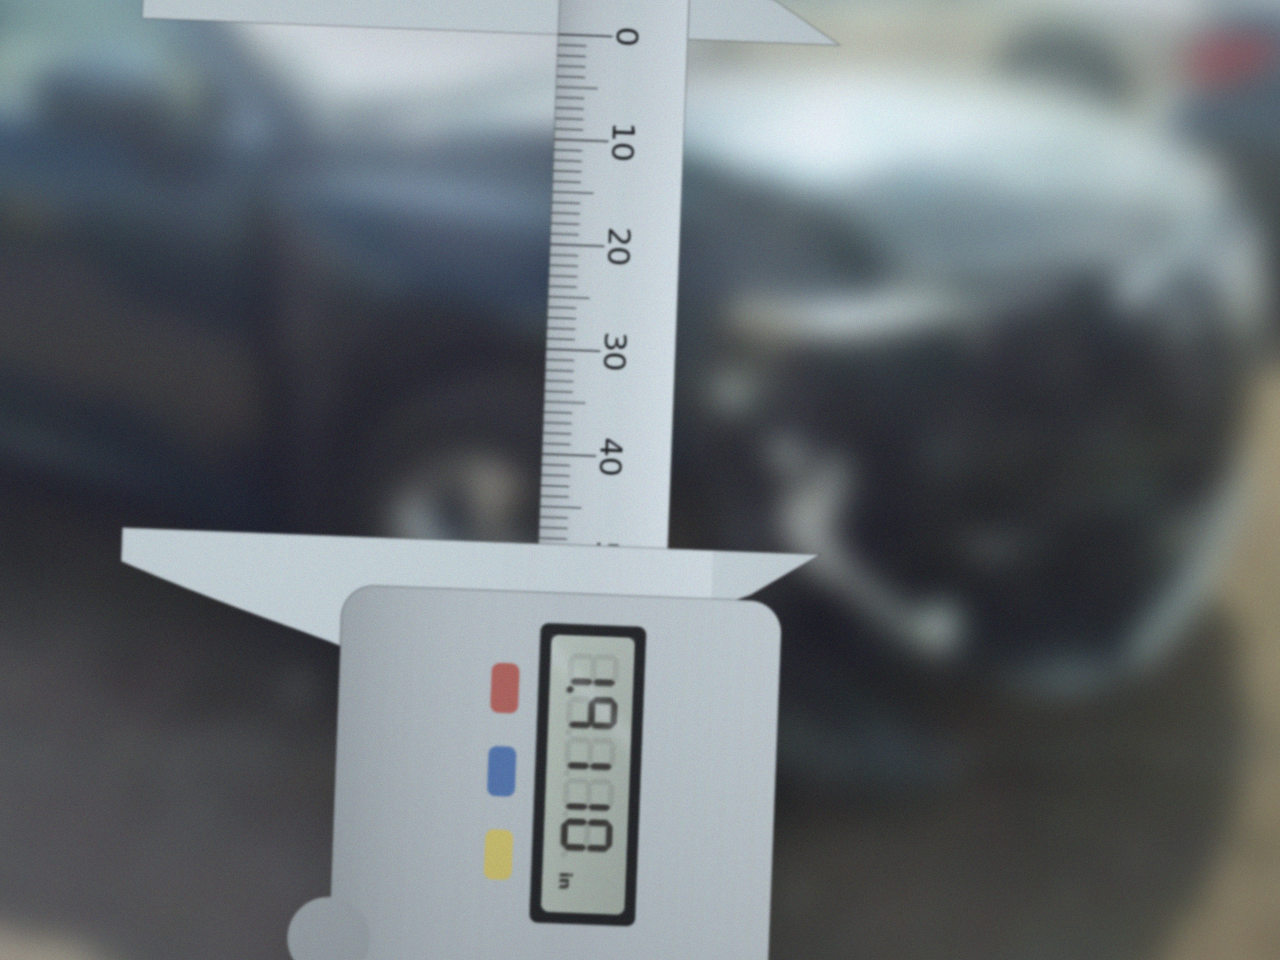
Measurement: 1.9110 in
